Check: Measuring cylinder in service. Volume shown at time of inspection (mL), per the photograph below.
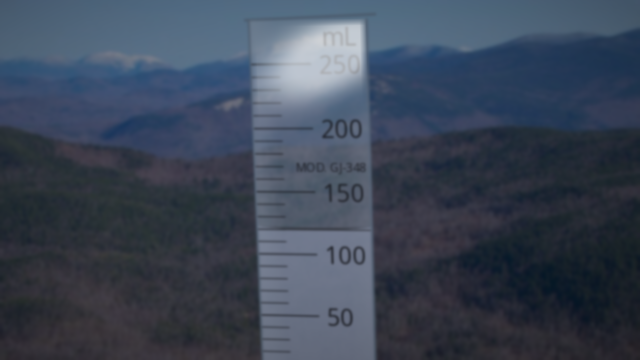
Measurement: 120 mL
